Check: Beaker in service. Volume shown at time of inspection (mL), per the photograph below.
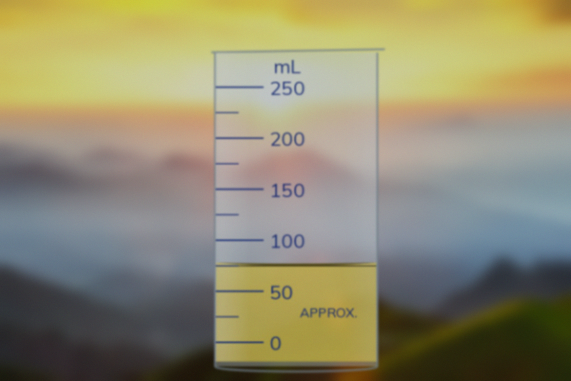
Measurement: 75 mL
